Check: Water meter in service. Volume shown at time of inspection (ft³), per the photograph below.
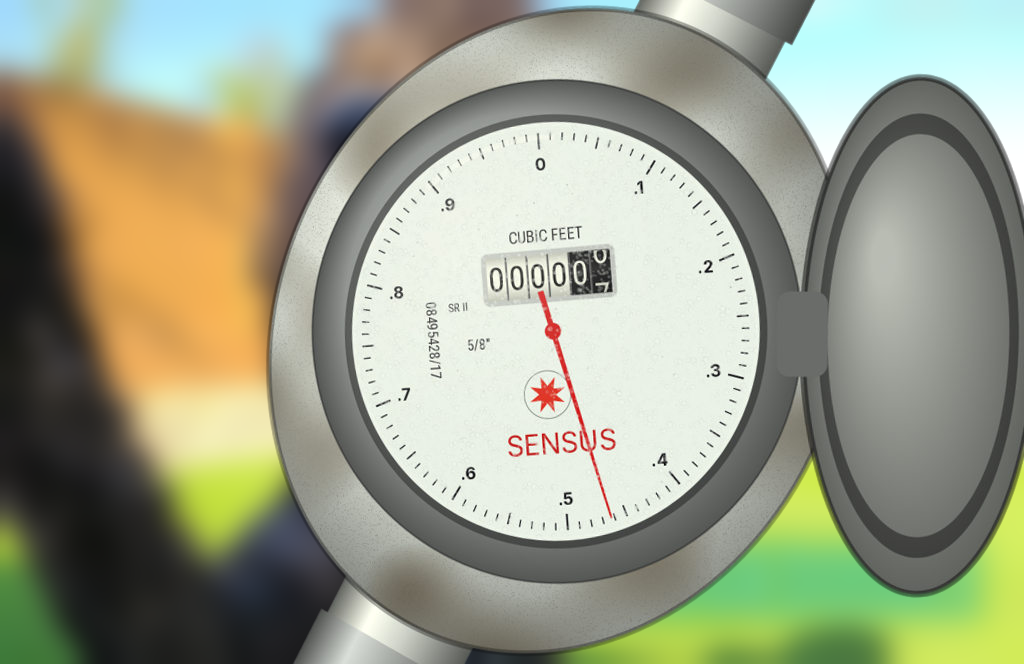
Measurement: 6.46 ft³
